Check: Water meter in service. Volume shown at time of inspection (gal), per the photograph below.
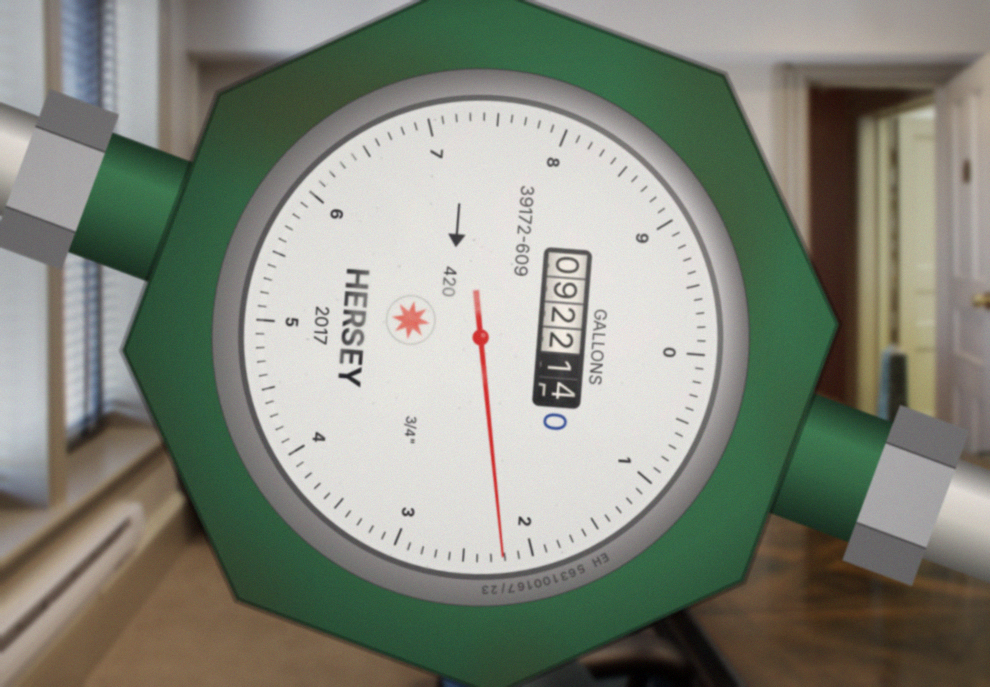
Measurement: 922142.2 gal
